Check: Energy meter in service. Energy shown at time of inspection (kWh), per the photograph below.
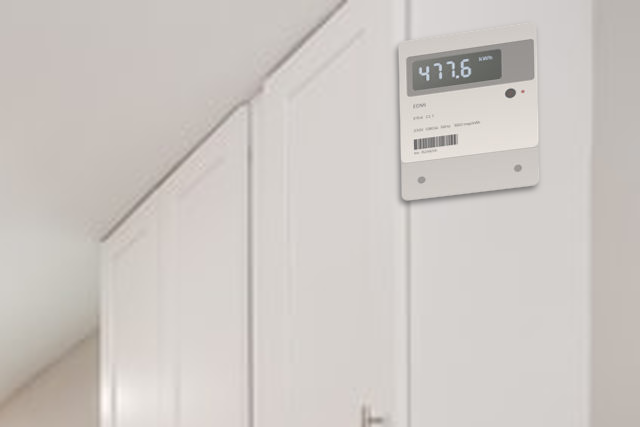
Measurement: 477.6 kWh
